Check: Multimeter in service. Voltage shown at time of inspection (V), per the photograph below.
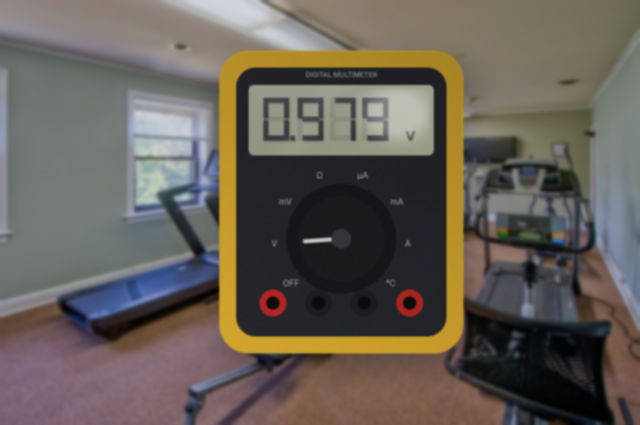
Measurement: 0.979 V
